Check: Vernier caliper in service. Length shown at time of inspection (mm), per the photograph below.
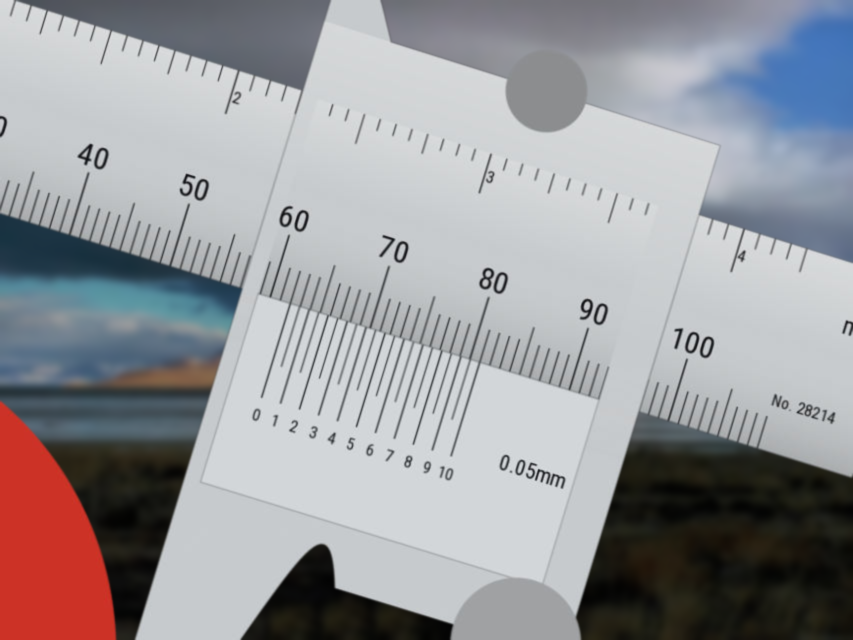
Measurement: 62.0 mm
